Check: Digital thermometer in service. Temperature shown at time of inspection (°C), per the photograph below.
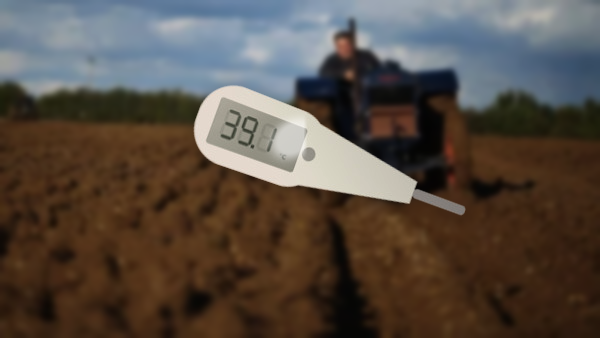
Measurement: 39.1 °C
